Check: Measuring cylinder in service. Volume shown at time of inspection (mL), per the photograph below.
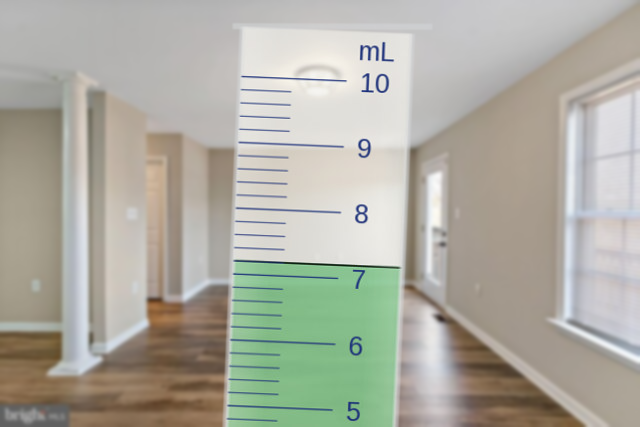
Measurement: 7.2 mL
